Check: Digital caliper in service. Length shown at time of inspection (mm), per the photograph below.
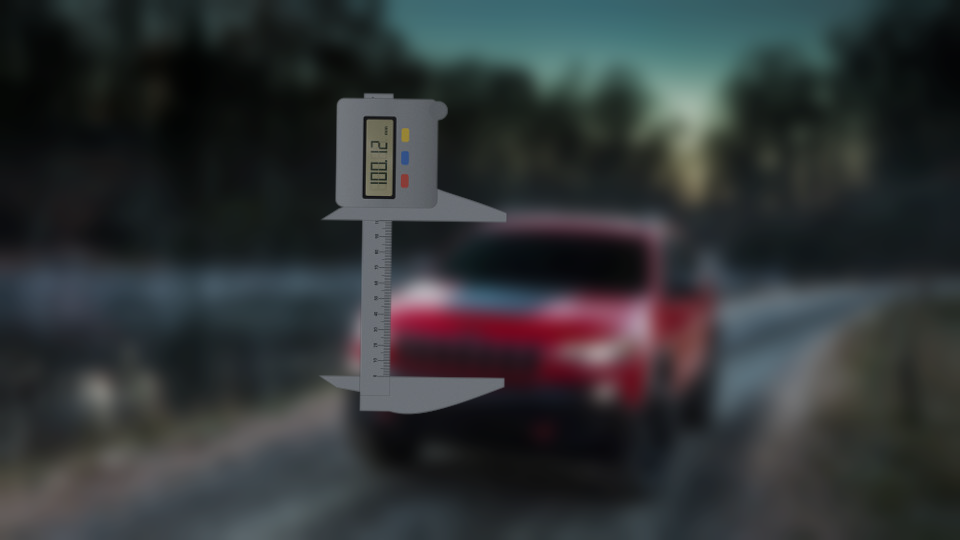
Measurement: 100.12 mm
